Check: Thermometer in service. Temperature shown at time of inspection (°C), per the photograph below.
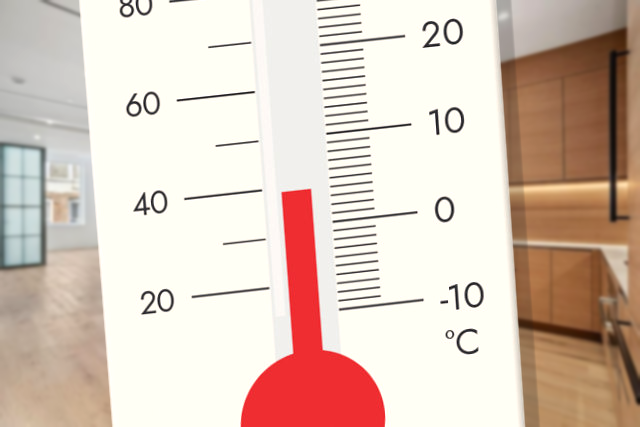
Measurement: 4 °C
